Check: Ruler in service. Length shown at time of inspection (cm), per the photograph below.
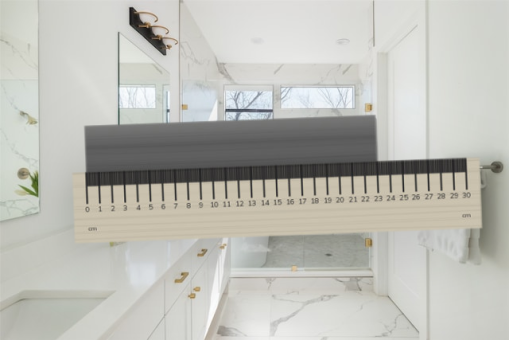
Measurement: 23 cm
